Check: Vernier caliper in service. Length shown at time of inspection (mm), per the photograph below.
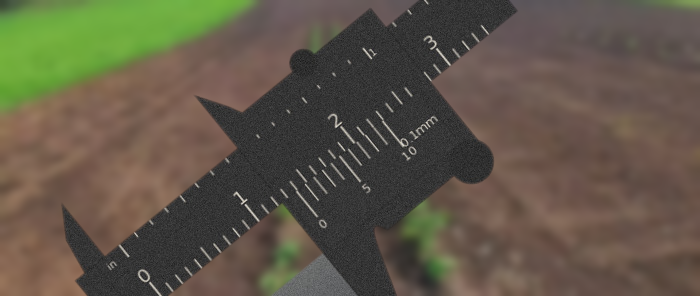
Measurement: 13.9 mm
